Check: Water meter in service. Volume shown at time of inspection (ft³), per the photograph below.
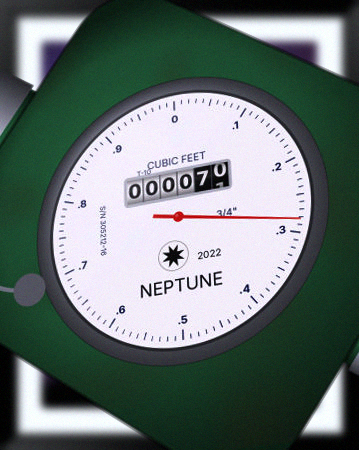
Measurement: 70.28 ft³
